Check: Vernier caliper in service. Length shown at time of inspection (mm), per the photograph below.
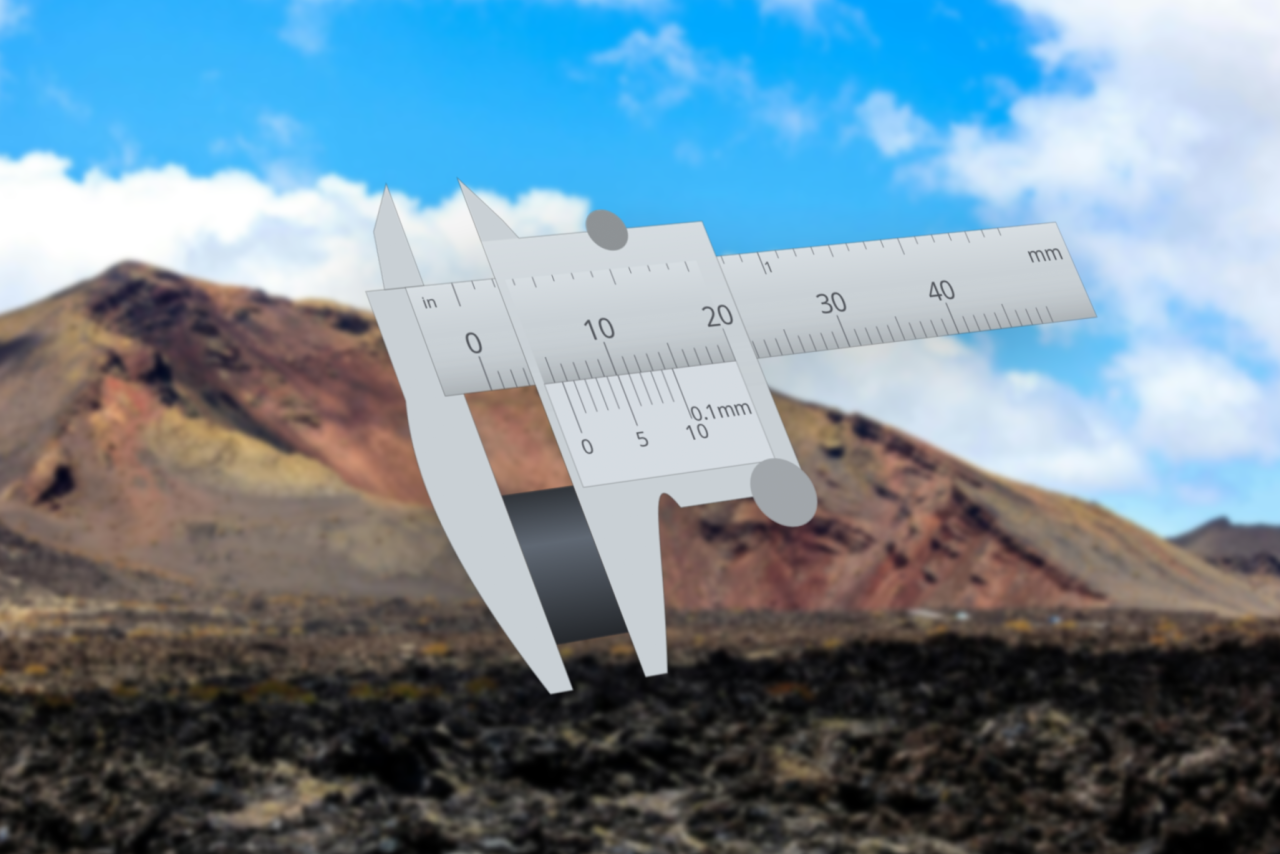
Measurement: 5.6 mm
